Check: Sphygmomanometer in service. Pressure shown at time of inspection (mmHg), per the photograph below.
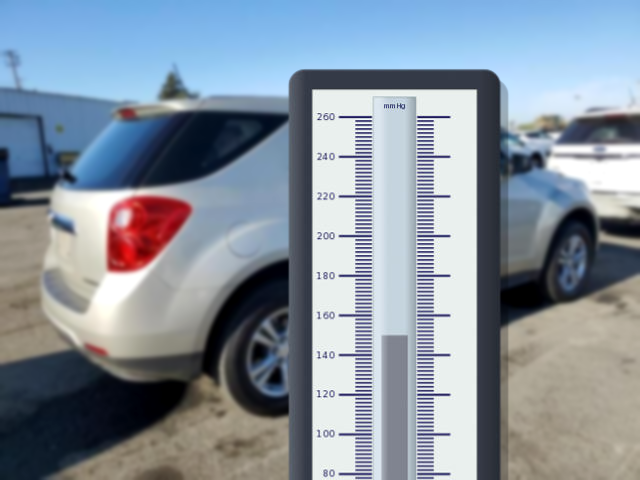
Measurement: 150 mmHg
